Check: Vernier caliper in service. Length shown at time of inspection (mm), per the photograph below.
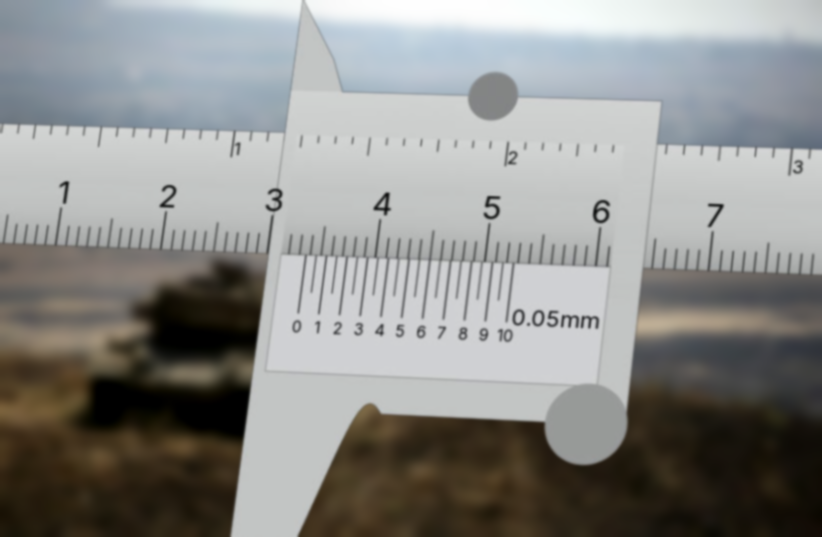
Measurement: 33.6 mm
